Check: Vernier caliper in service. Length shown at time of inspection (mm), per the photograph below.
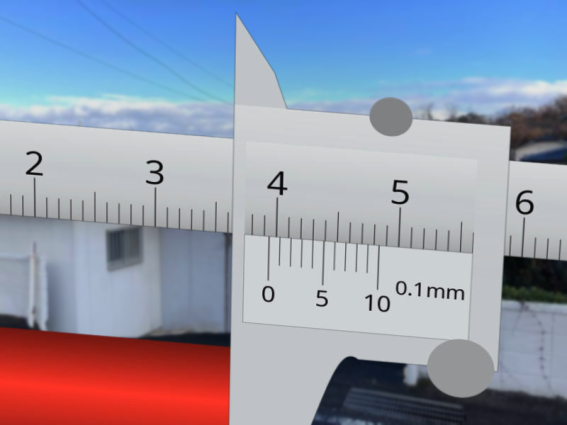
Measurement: 39.4 mm
